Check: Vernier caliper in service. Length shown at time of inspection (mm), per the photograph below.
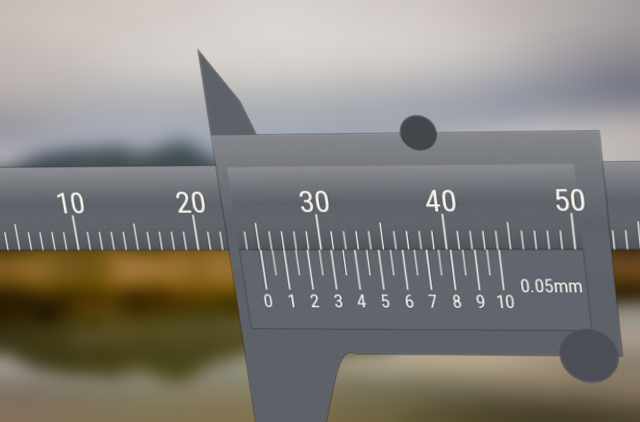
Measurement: 25.1 mm
